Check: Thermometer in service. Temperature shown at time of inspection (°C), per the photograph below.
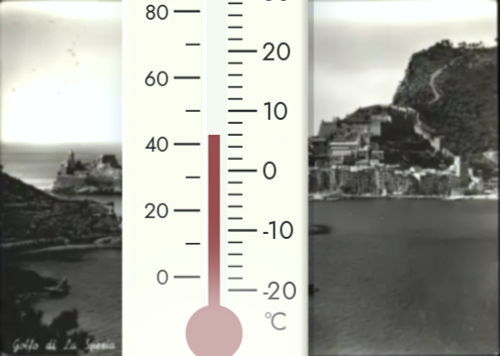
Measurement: 6 °C
